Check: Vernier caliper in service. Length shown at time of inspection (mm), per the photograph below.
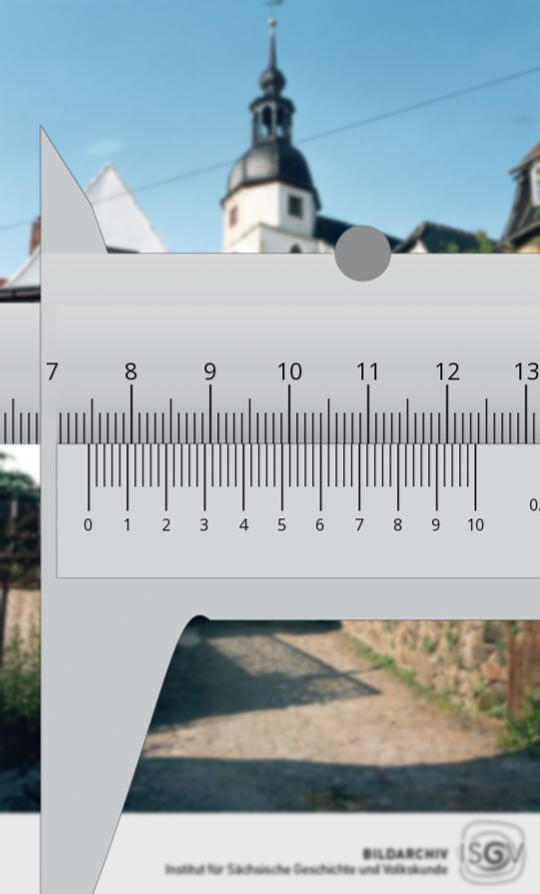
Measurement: 74.6 mm
